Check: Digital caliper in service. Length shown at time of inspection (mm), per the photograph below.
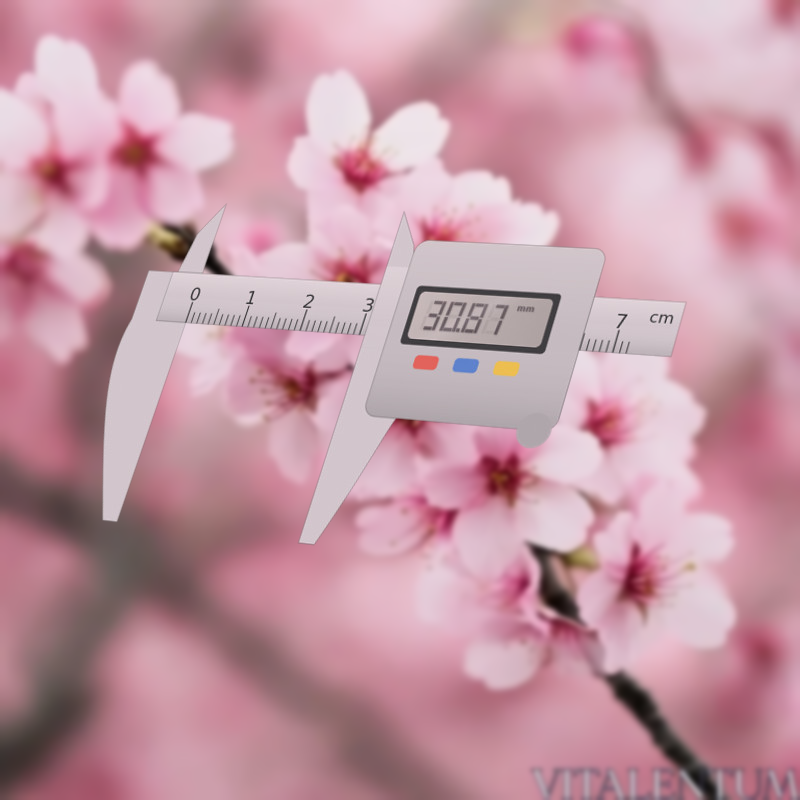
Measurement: 30.87 mm
